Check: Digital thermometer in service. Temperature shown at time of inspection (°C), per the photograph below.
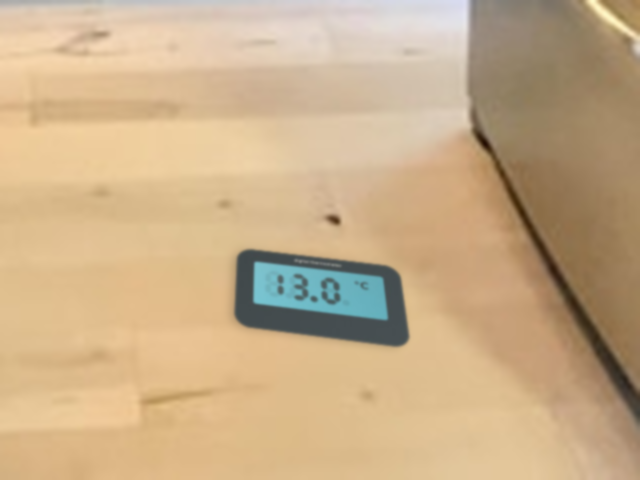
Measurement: 13.0 °C
